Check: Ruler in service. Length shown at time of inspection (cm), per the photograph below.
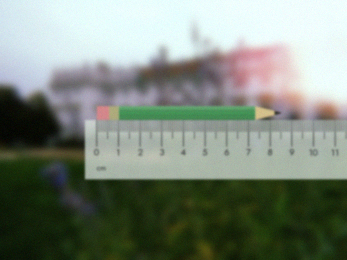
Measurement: 8.5 cm
